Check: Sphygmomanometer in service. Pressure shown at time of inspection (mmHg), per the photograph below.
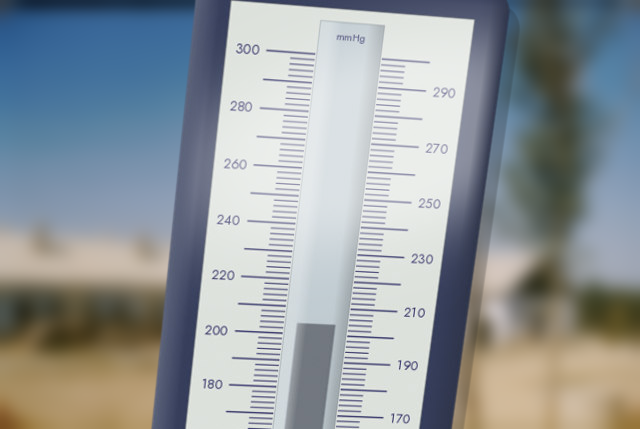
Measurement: 204 mmHg
